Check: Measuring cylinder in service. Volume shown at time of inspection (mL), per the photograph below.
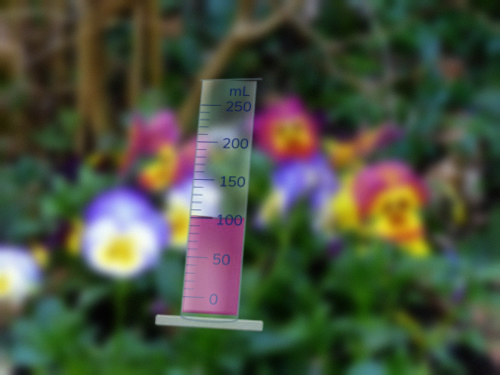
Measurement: 100 mL
